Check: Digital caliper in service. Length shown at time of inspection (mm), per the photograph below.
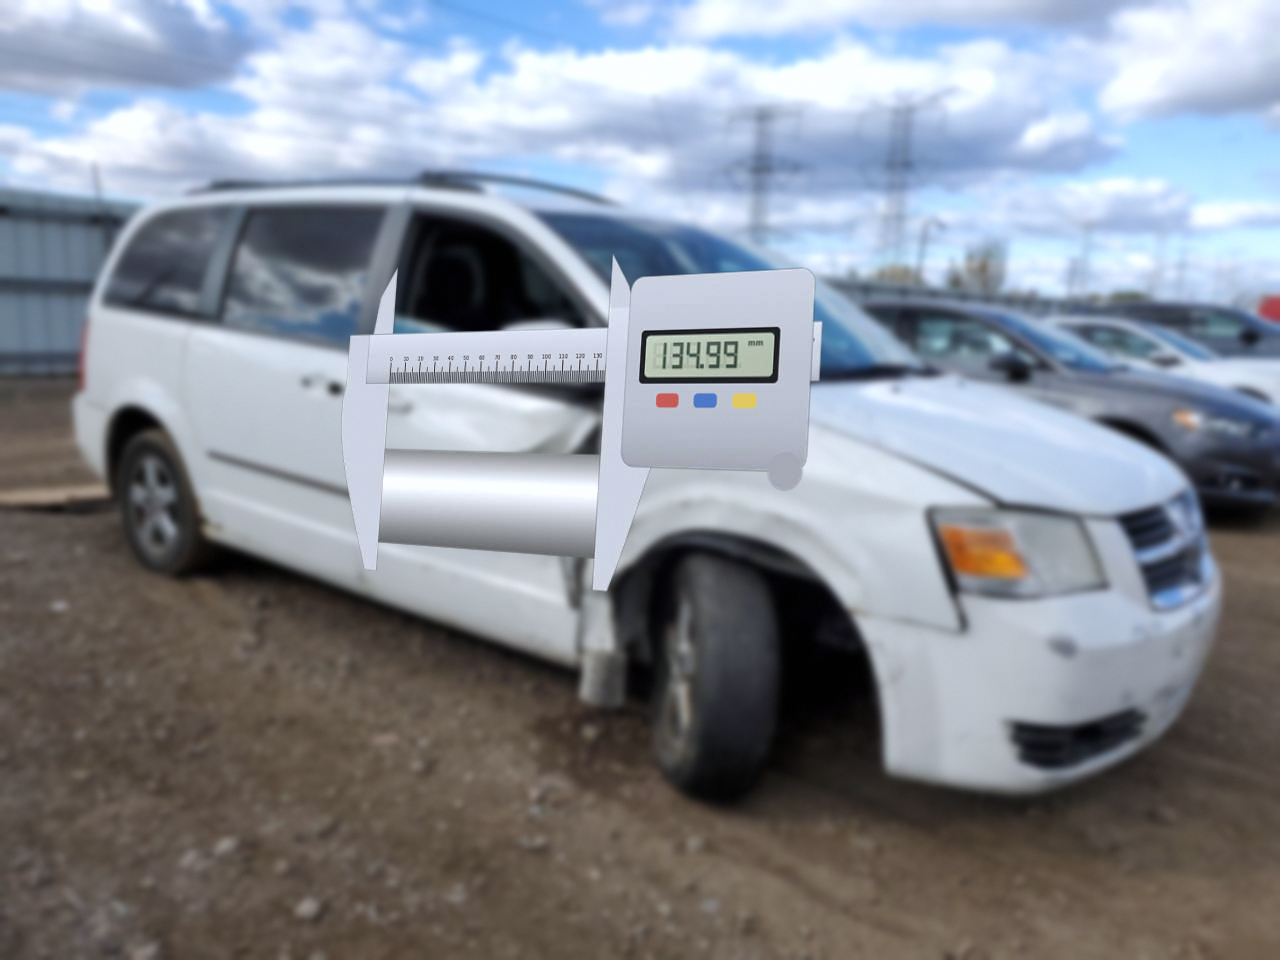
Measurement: 134.99 mm
